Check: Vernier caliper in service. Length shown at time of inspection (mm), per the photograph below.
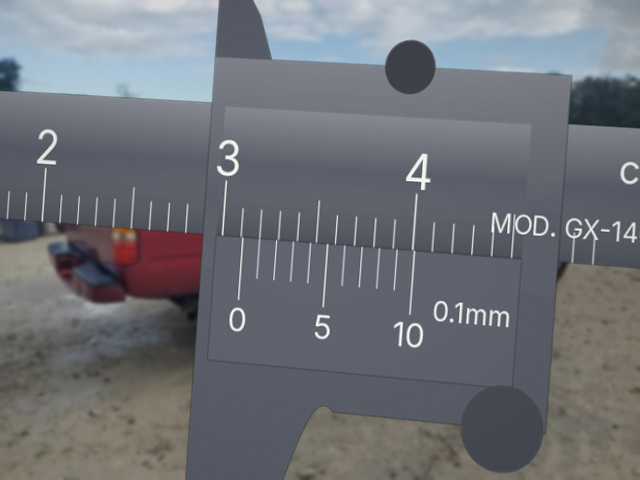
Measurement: 31.1 mm
